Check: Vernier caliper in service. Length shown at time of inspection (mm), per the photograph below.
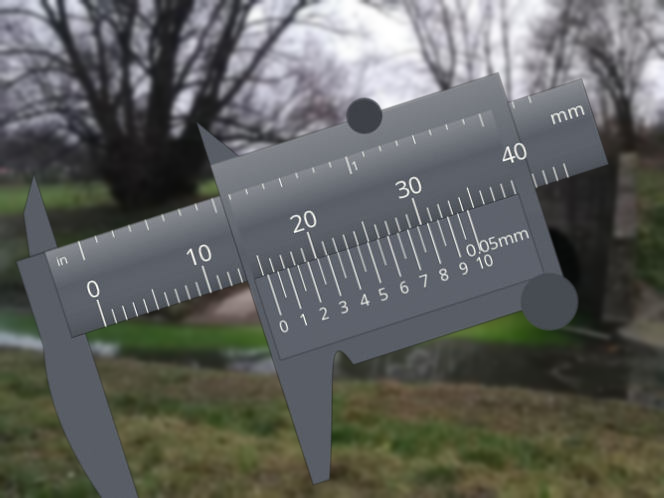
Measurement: 15.4 mm
